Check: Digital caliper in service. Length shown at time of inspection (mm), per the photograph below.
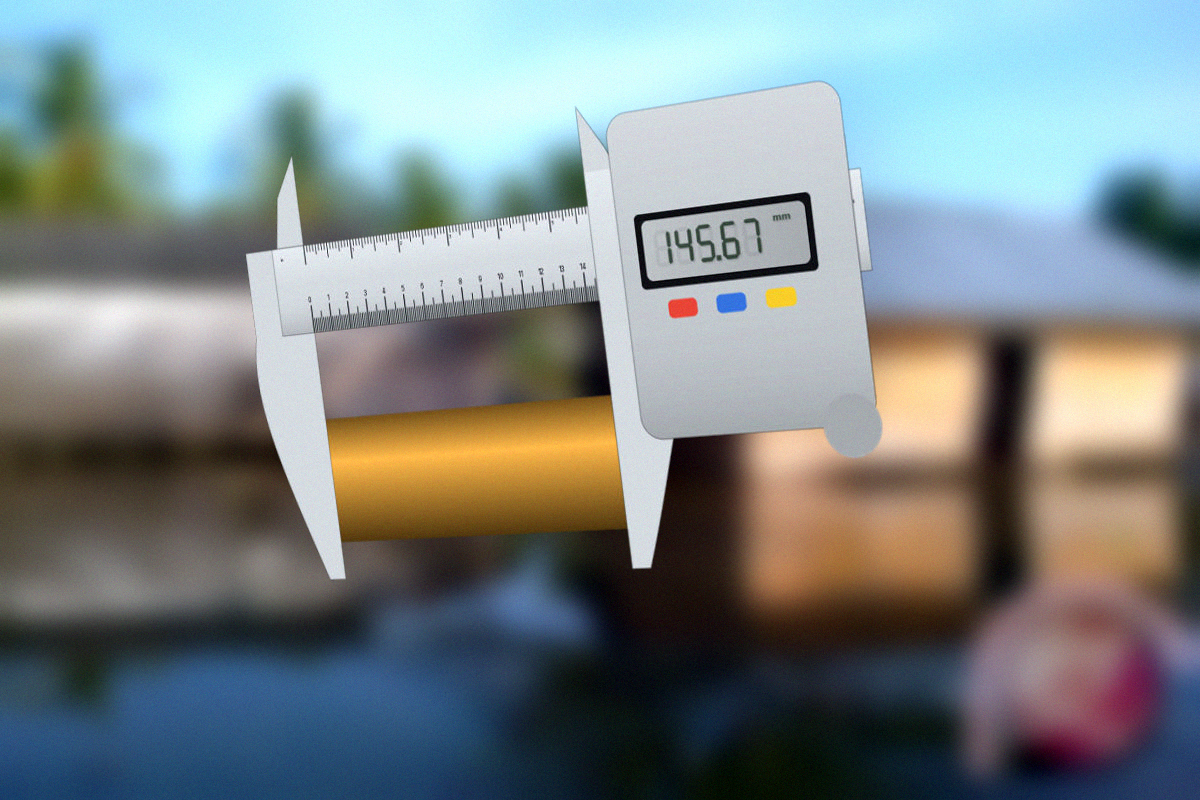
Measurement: 145.67 mm
